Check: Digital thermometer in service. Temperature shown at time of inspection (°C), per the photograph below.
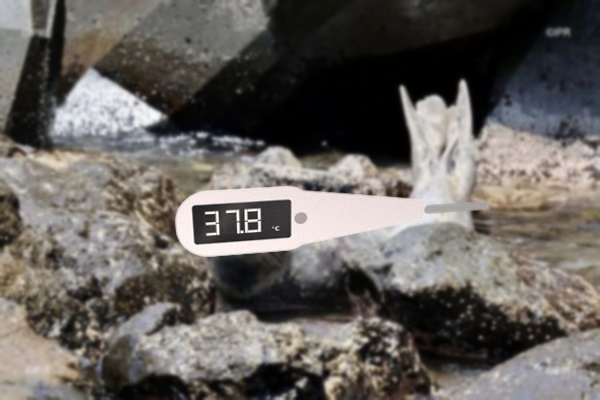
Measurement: 37.8 °C
